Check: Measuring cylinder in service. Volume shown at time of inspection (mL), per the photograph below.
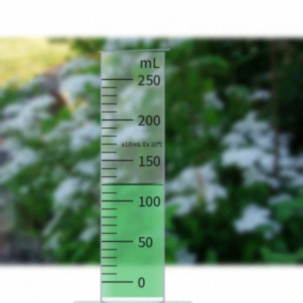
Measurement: 120 mL
